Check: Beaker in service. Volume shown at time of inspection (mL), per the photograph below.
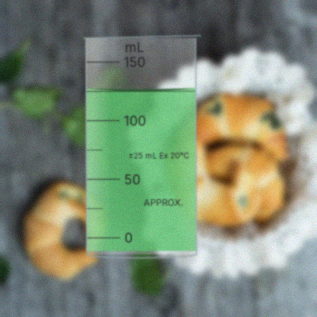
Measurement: 125 mL
